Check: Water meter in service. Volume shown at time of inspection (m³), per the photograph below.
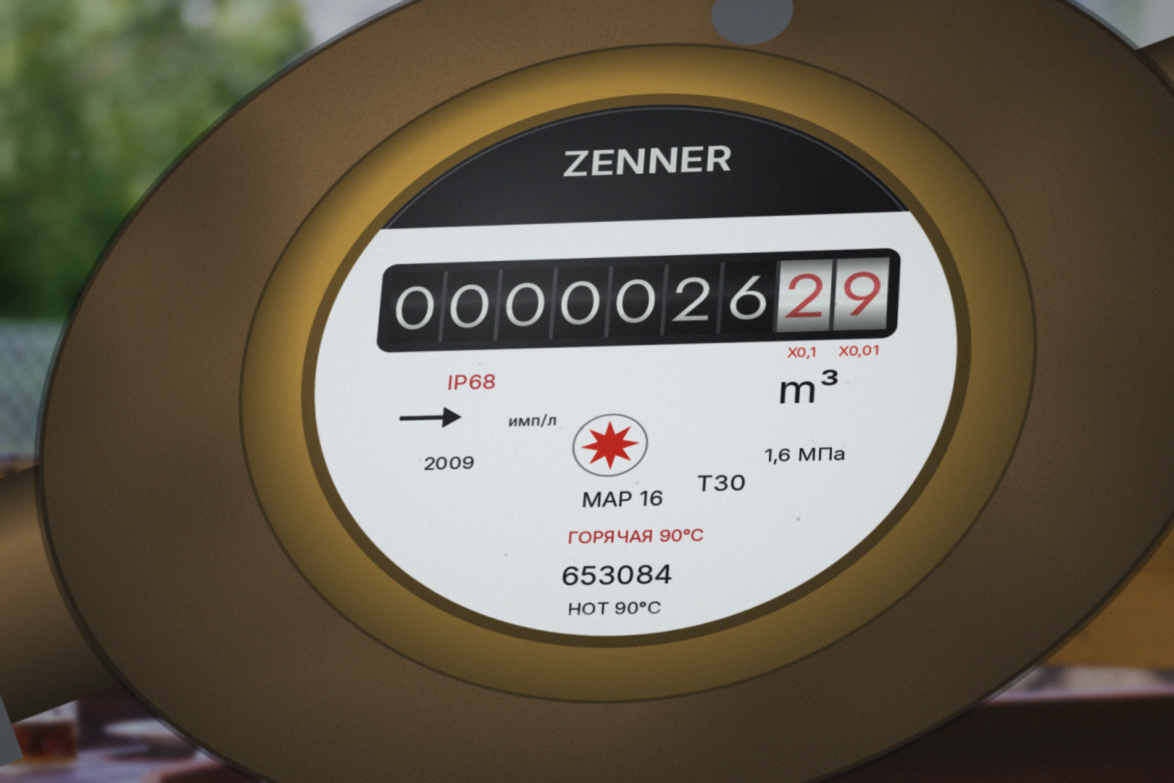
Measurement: 26.29 m³
